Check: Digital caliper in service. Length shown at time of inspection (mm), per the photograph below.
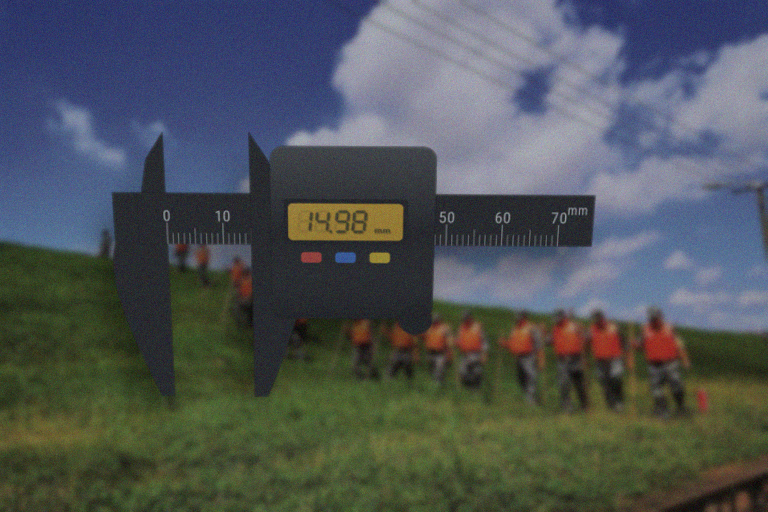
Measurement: 14.98 mm
